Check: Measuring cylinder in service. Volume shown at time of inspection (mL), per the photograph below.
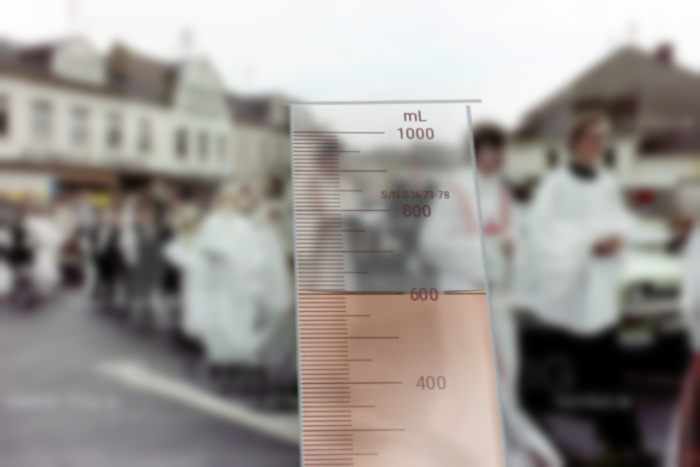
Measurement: 600 mL
